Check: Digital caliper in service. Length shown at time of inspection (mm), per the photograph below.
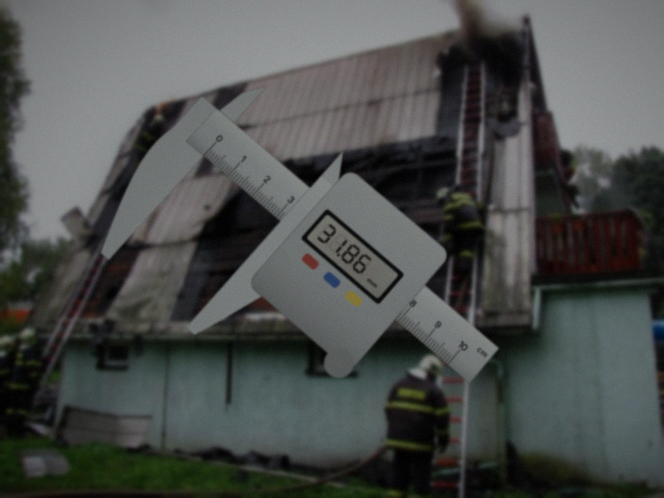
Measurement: 31.86 mm
